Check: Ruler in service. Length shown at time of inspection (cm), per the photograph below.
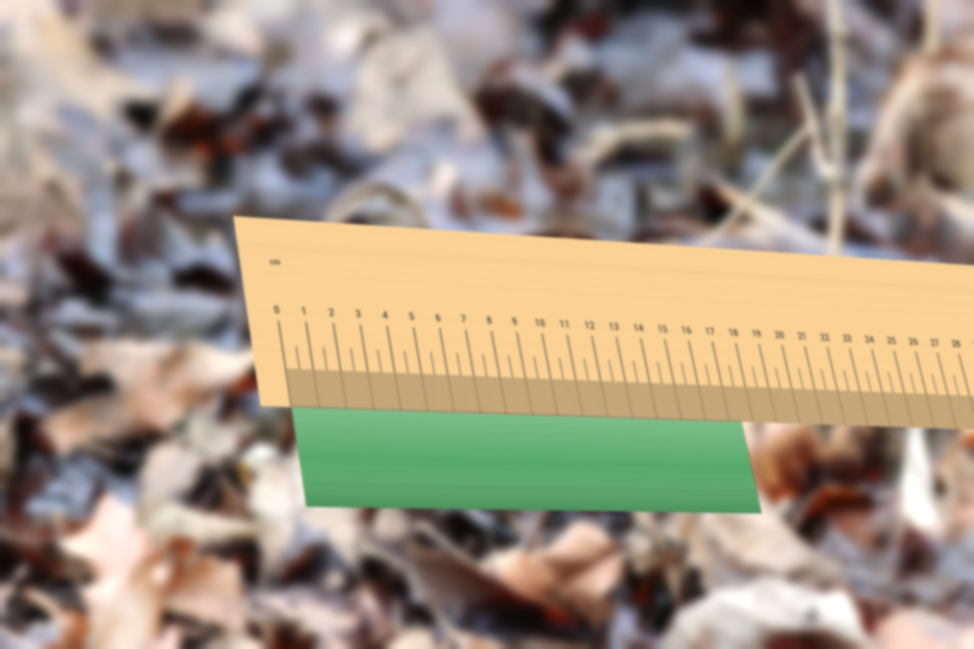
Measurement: 17.5 cm
